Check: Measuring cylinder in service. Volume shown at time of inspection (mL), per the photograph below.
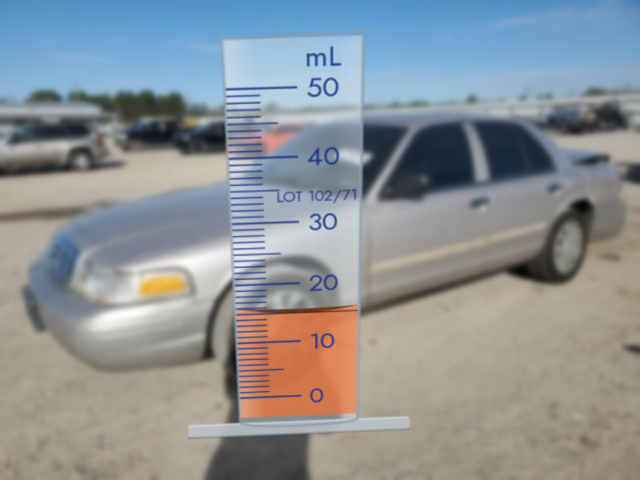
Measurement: 15 mL
